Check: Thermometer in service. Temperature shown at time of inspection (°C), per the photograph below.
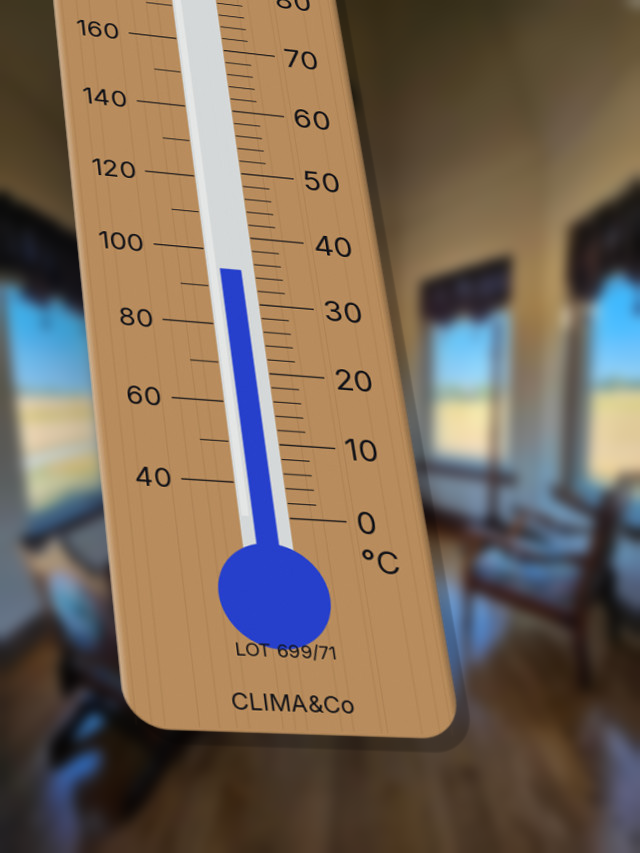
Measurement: 35 °C
